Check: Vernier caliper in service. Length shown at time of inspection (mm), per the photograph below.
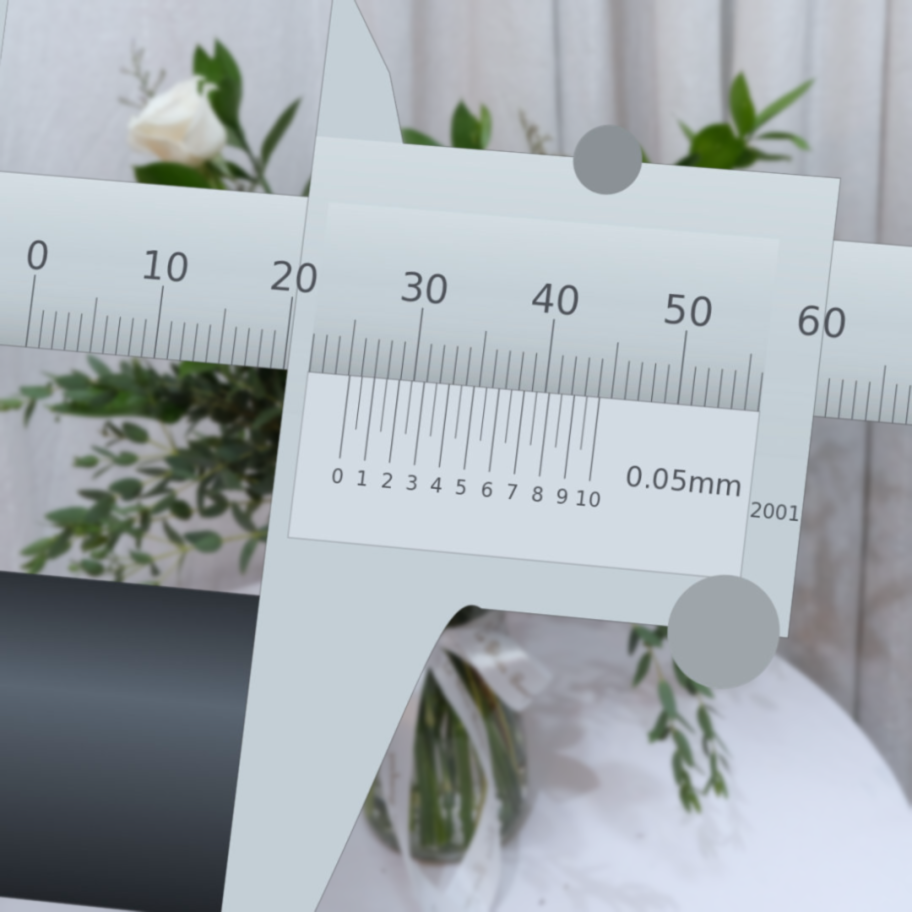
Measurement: 25.1 mm
